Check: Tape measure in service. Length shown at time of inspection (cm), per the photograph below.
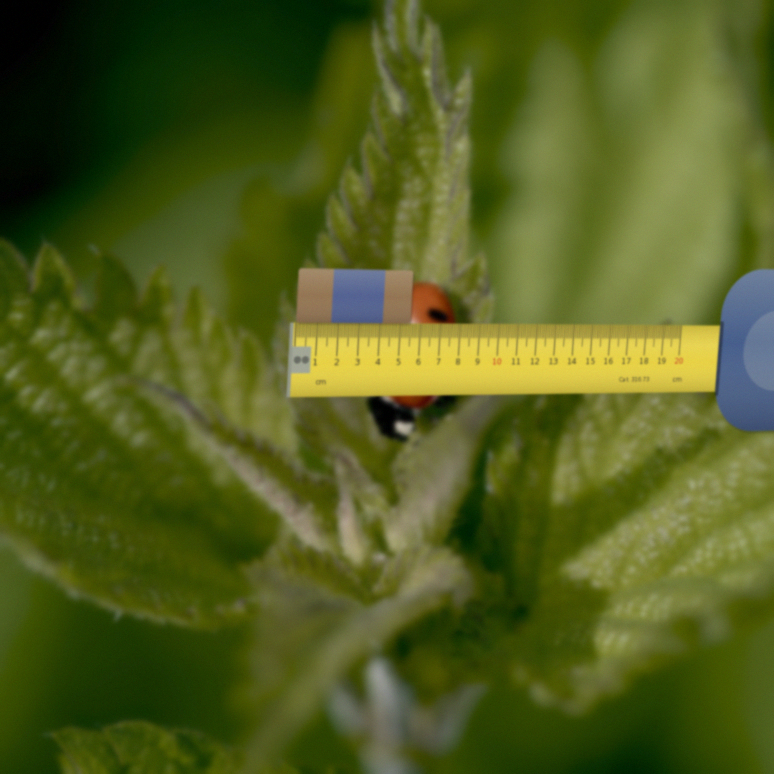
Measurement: 5.5 cm
